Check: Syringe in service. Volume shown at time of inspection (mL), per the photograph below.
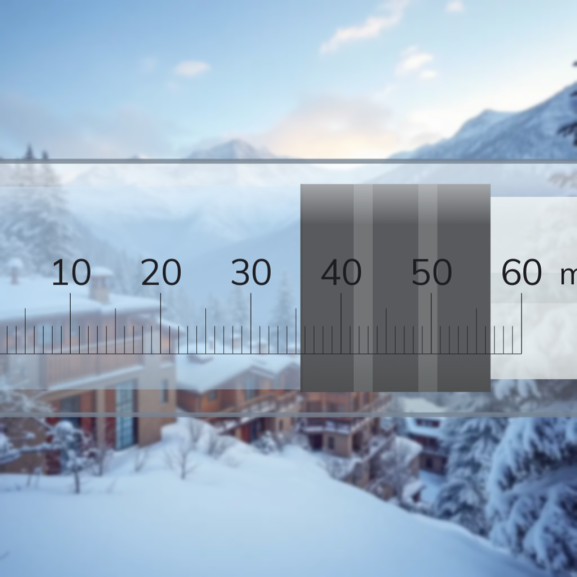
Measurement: 35.5 mL
